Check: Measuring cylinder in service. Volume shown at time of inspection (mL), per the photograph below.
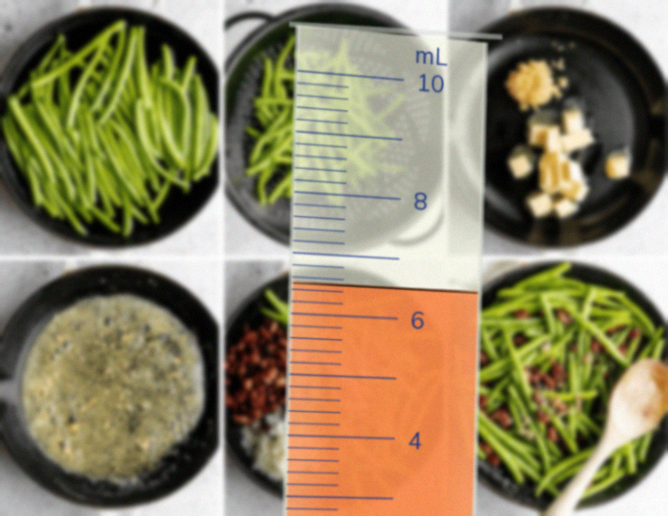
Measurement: 6.5 mL
